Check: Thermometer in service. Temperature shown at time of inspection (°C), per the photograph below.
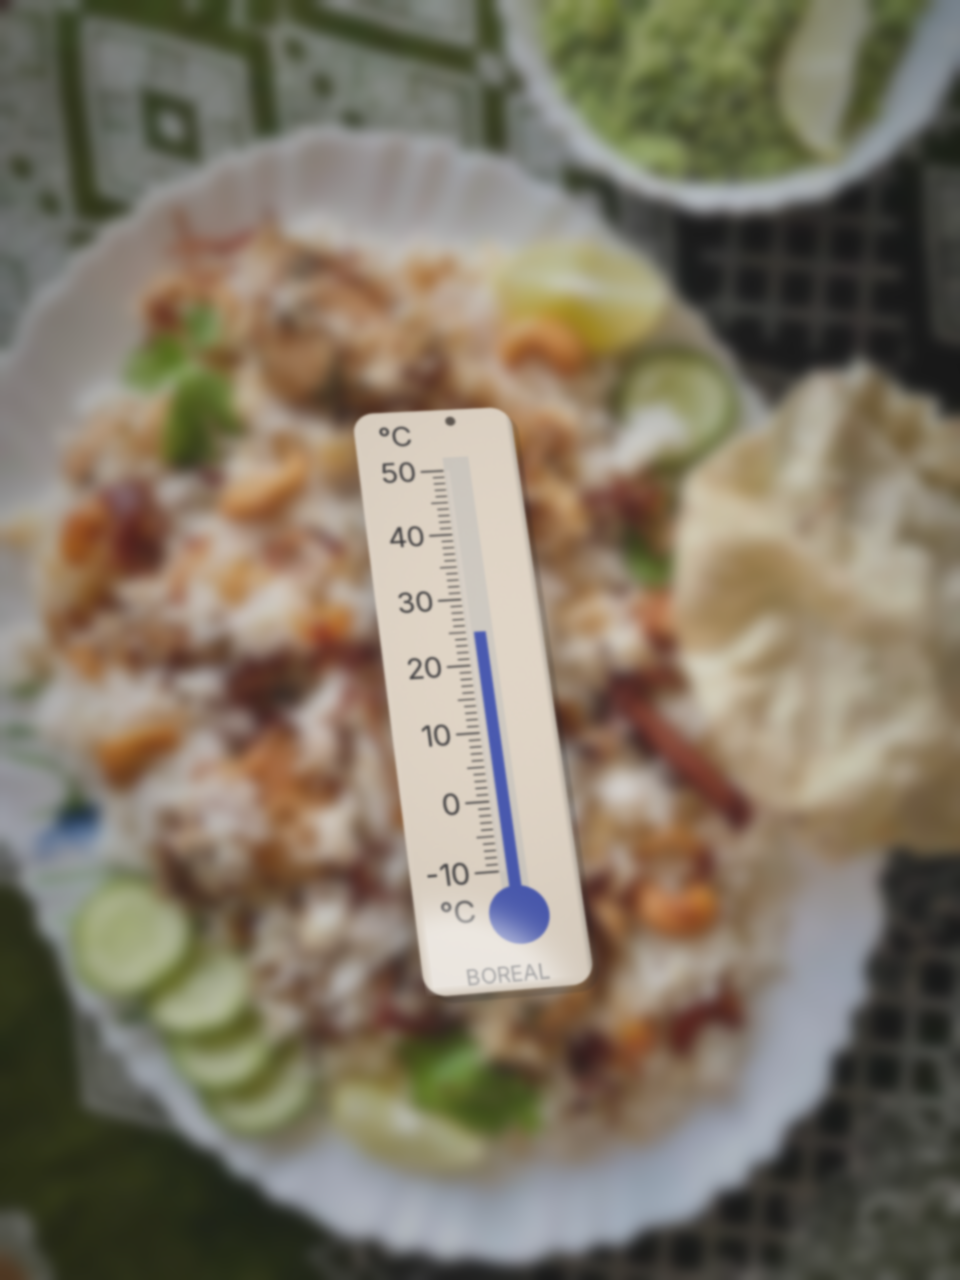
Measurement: 25 °C
